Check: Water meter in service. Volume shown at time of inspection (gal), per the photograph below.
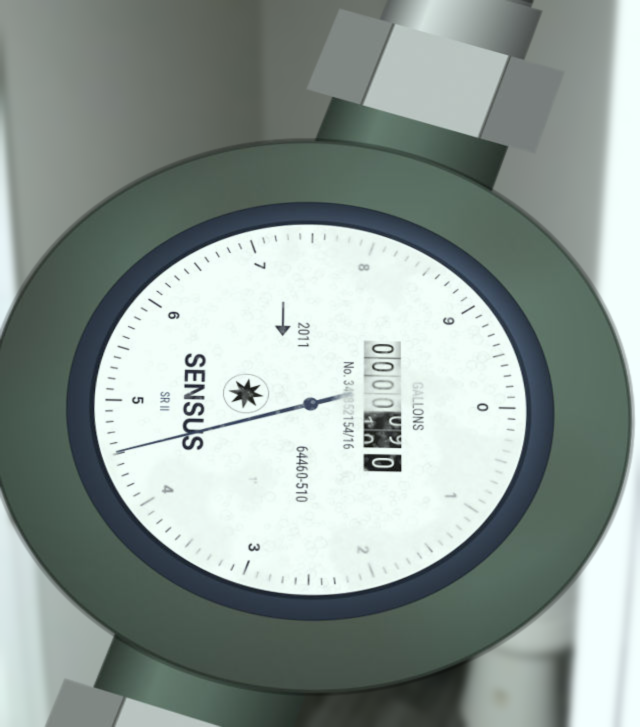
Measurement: 94.5 gal
